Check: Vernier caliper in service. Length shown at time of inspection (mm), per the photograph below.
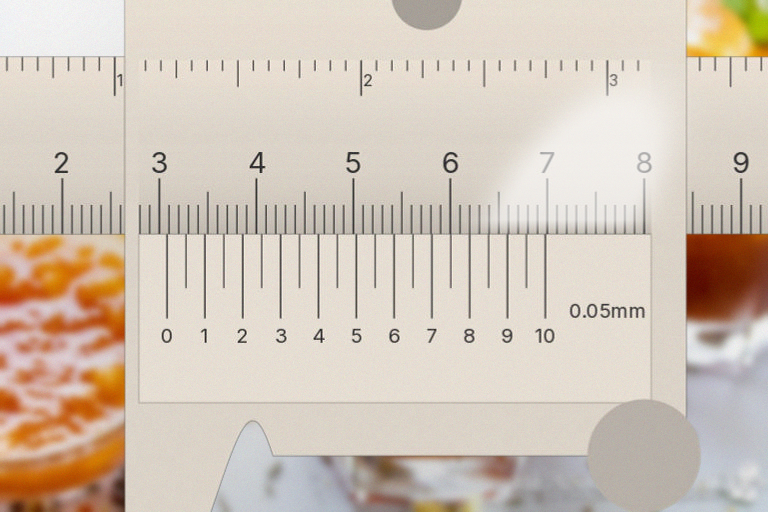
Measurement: 30.8 mm
